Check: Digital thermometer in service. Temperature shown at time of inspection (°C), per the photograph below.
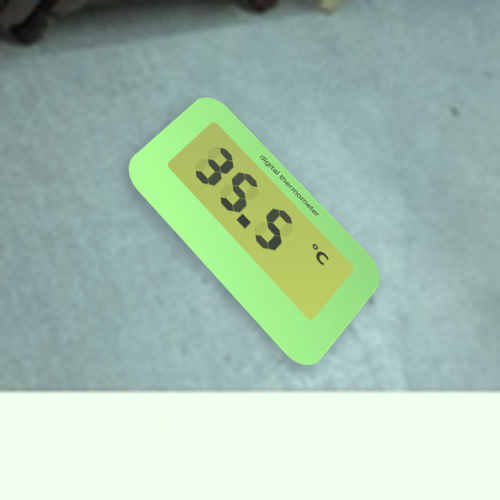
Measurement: 35.5 °C
